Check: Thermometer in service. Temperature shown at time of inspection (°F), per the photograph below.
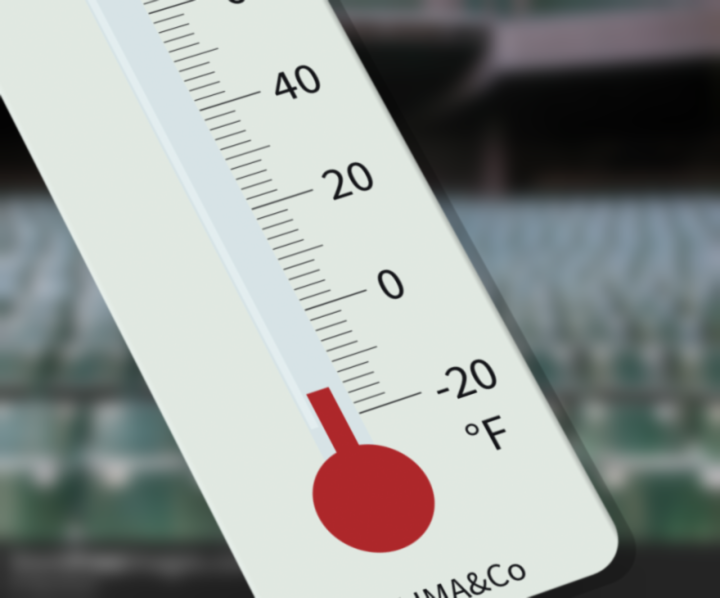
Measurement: -14 °F
